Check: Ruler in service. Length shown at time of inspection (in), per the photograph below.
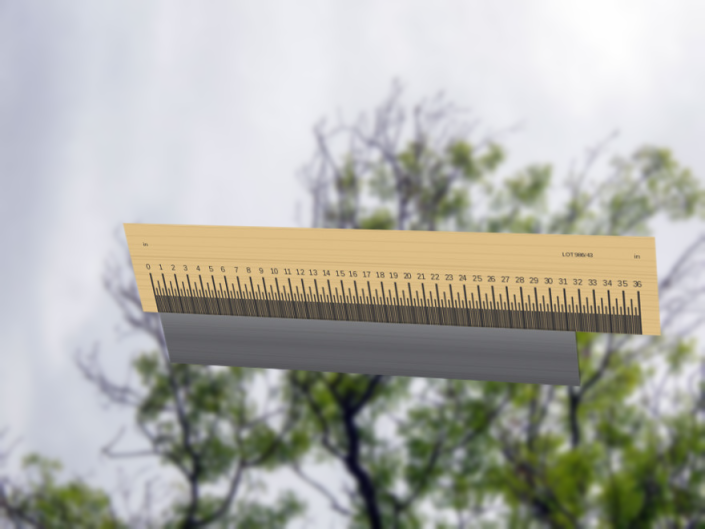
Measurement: 31.5 in
